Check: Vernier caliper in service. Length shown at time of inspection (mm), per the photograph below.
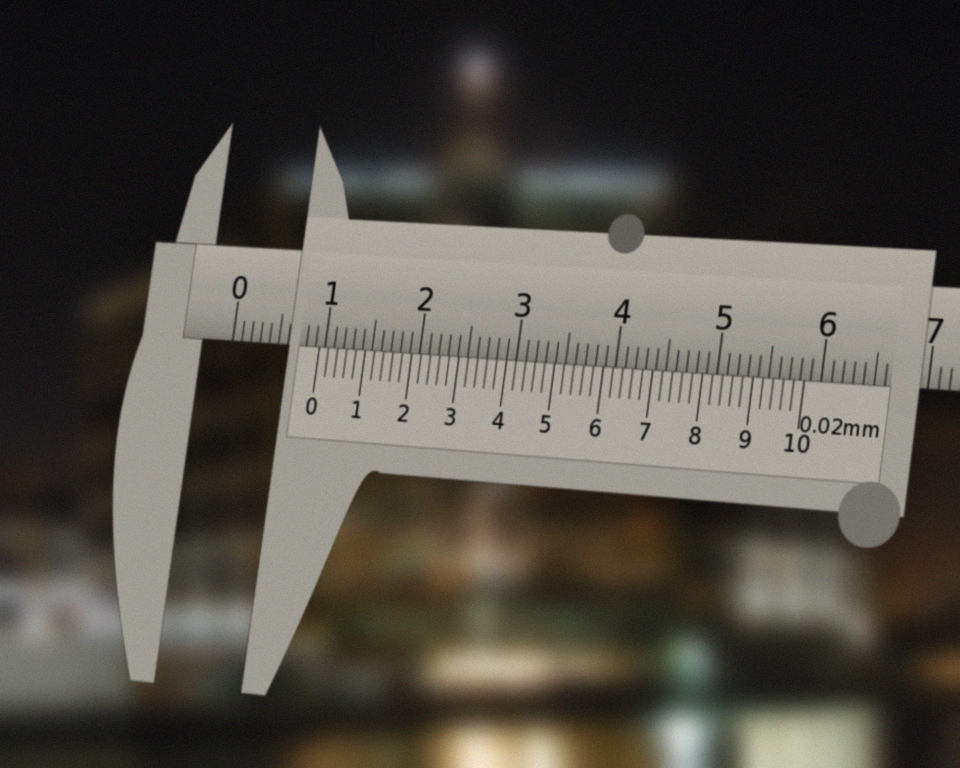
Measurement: 9.4 mm
